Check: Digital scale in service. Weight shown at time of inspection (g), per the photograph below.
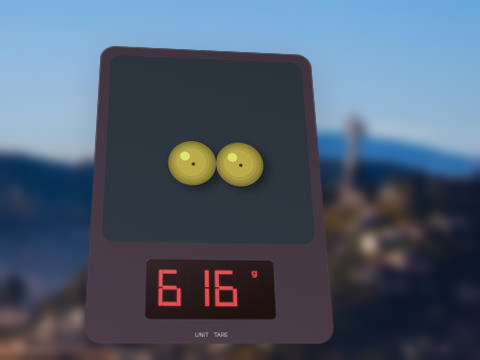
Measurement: 616 g
